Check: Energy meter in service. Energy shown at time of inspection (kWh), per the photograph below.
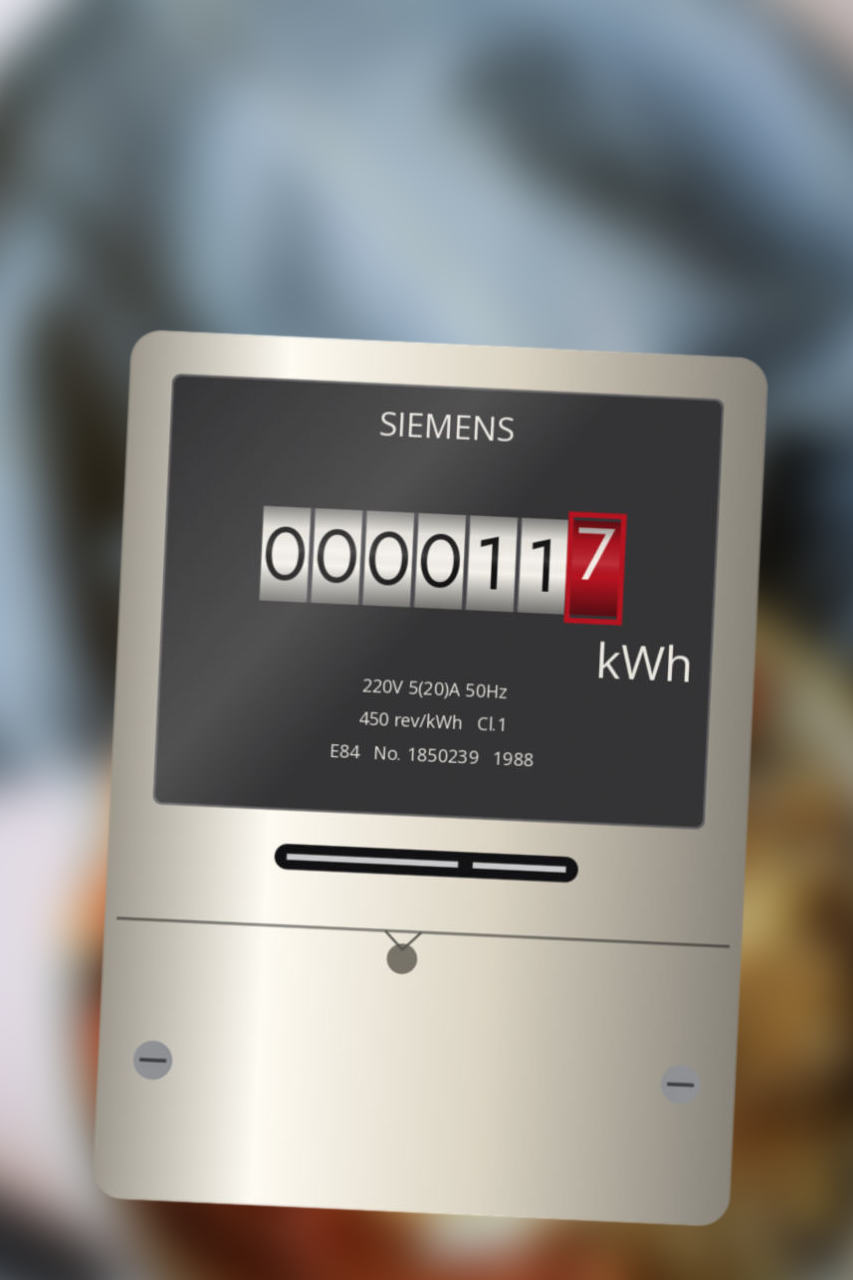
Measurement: 11.7 kWh
